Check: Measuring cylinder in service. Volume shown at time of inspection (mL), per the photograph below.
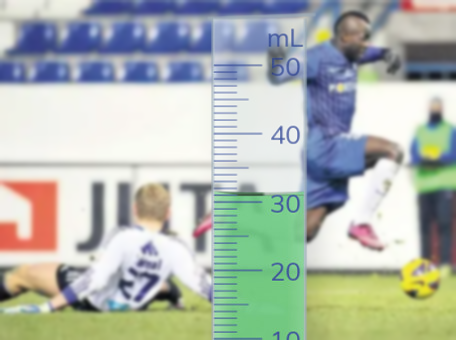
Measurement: 31 mL
